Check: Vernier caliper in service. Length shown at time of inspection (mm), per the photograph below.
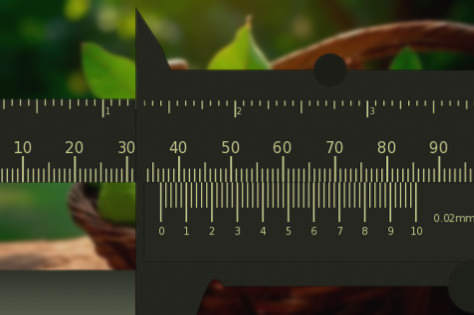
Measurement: 36.5 mm
